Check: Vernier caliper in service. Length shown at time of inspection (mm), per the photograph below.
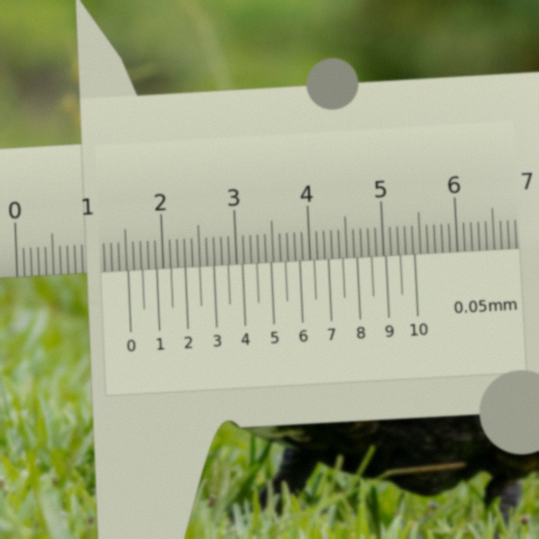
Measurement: 15.2 mm
